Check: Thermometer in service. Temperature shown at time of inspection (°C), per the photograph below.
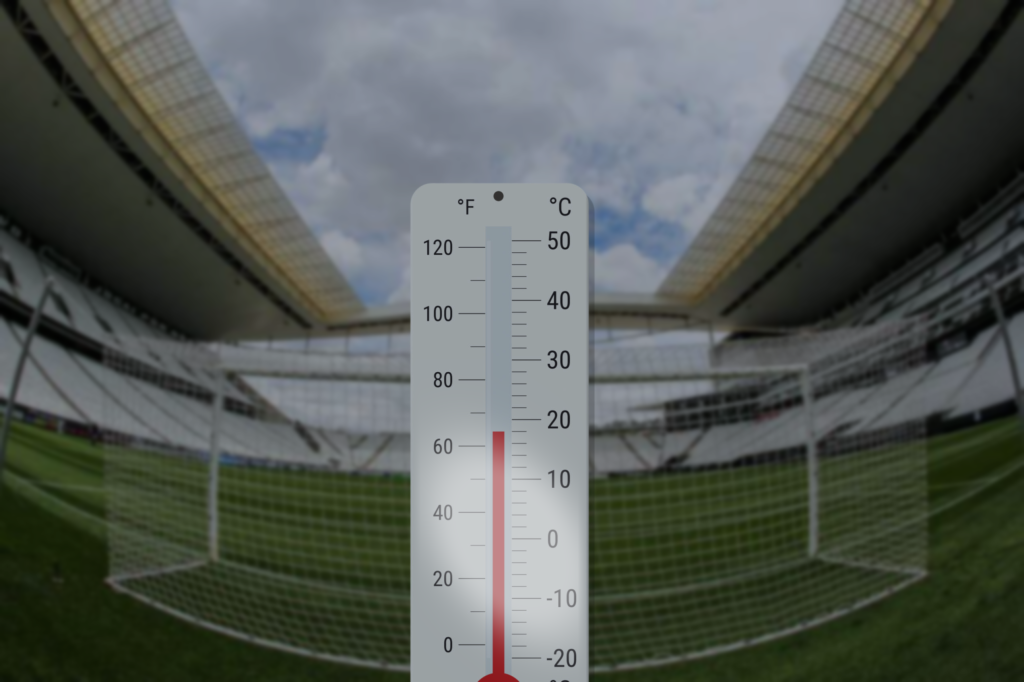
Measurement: 18 °C
